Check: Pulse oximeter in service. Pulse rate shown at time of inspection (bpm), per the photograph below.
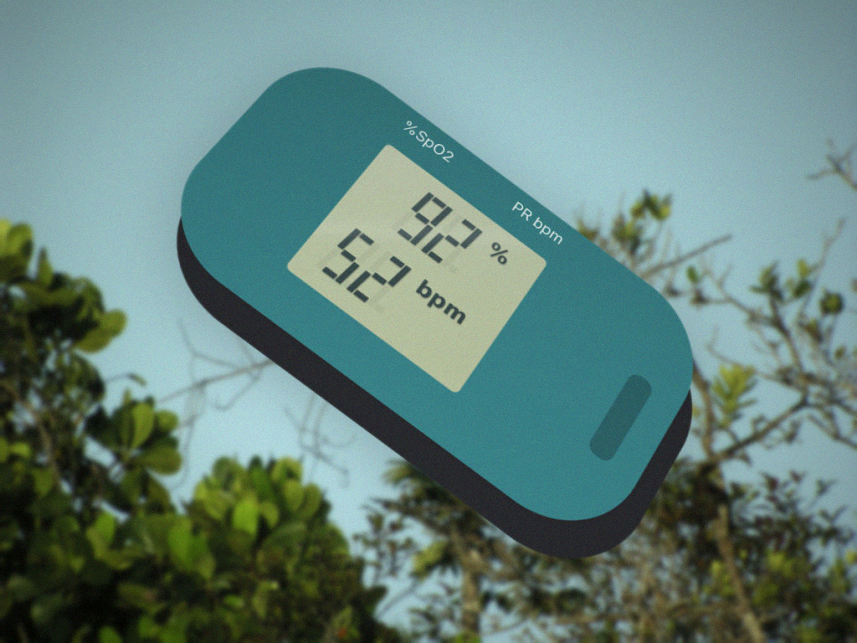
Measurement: 52 bpm
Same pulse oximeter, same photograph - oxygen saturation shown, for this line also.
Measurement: 92 %
